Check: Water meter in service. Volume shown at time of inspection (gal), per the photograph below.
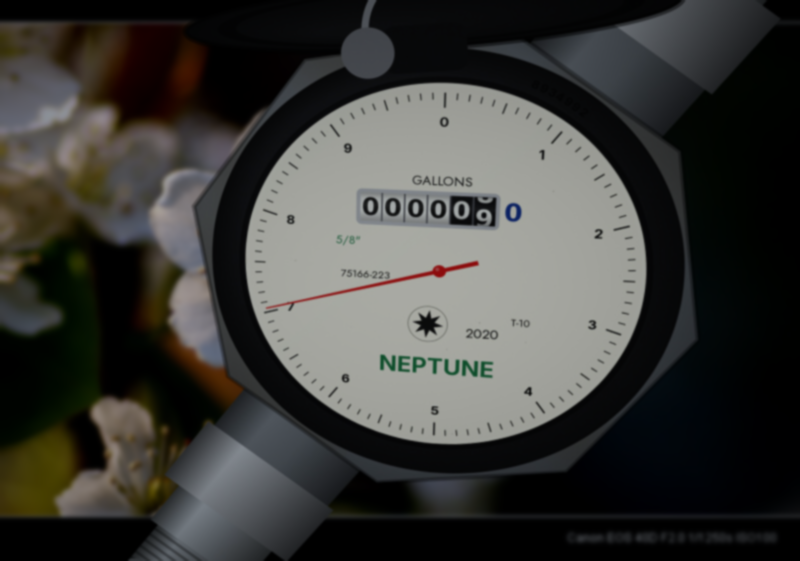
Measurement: 87.0 gal
